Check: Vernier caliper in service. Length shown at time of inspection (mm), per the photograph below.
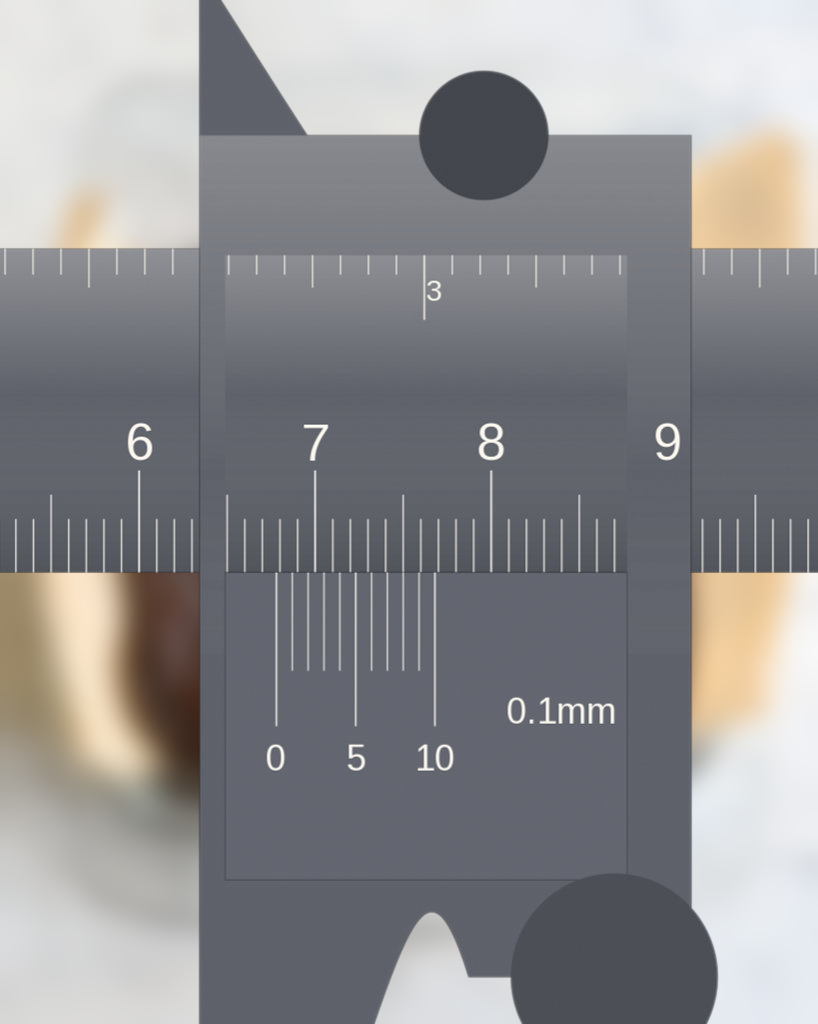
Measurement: 67.8 mm
